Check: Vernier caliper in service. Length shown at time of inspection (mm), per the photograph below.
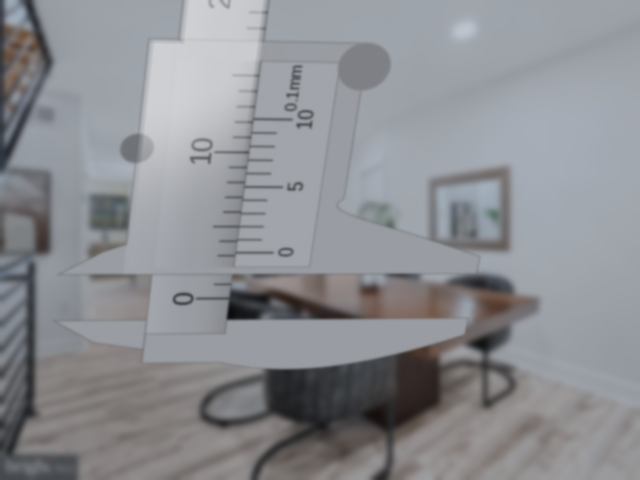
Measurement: 3.2 mm
